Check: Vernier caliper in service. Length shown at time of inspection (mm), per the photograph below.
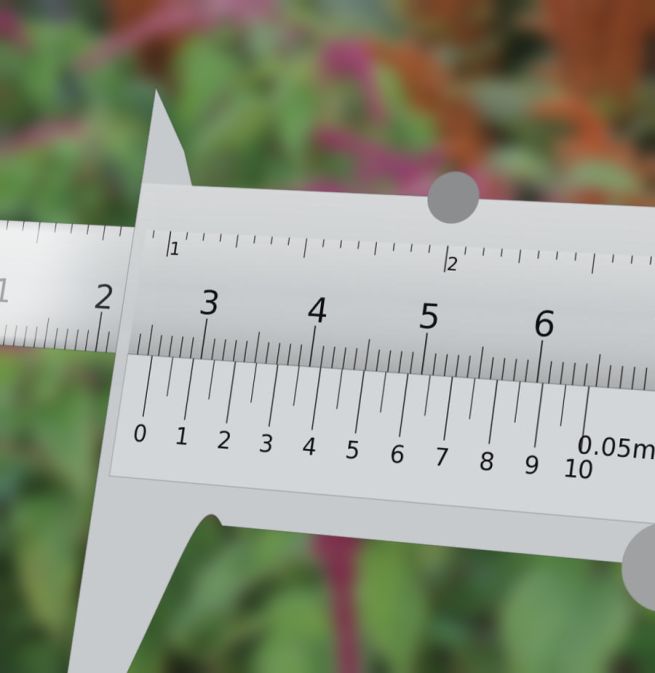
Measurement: 25.4 mm
